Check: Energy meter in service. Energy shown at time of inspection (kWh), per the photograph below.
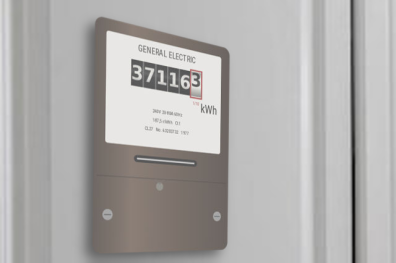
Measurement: 37116.3 kWh
